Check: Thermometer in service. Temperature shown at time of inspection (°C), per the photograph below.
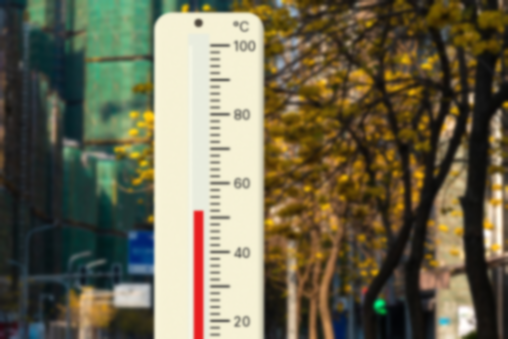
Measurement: 52 °C
